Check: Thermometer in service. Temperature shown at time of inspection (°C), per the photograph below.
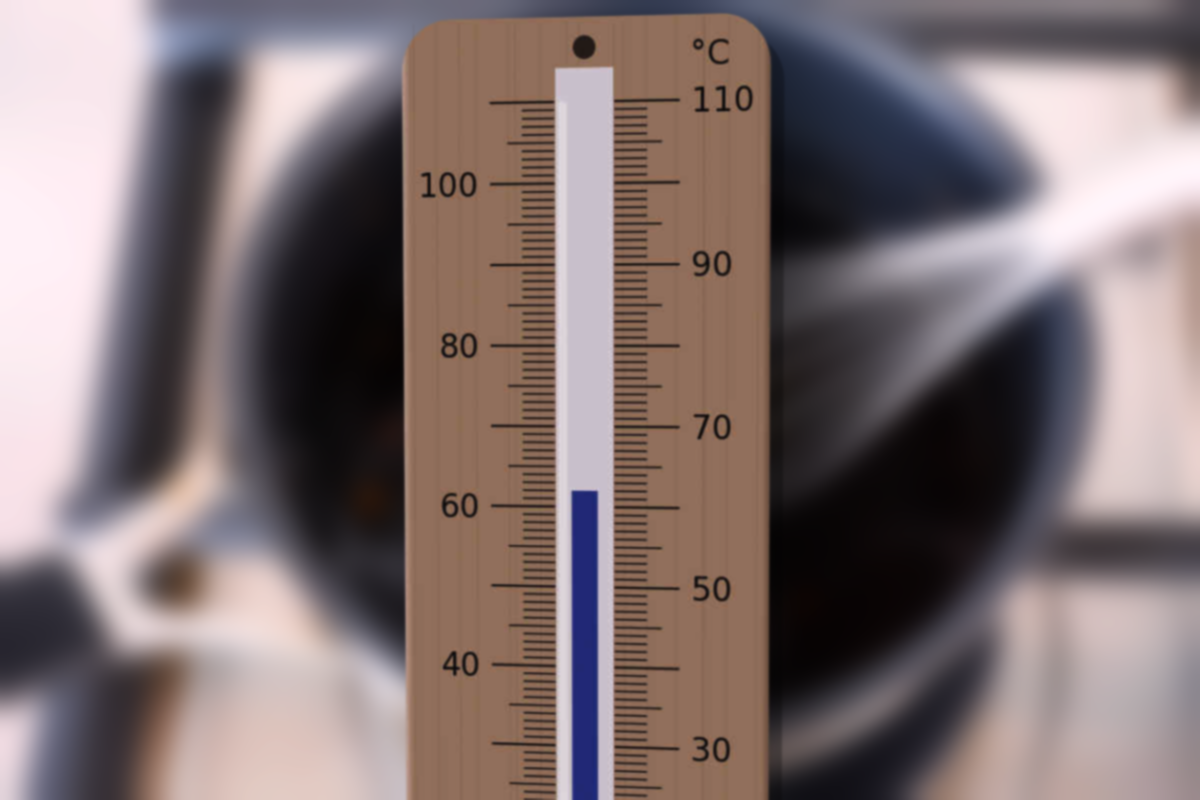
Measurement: 62 °C
